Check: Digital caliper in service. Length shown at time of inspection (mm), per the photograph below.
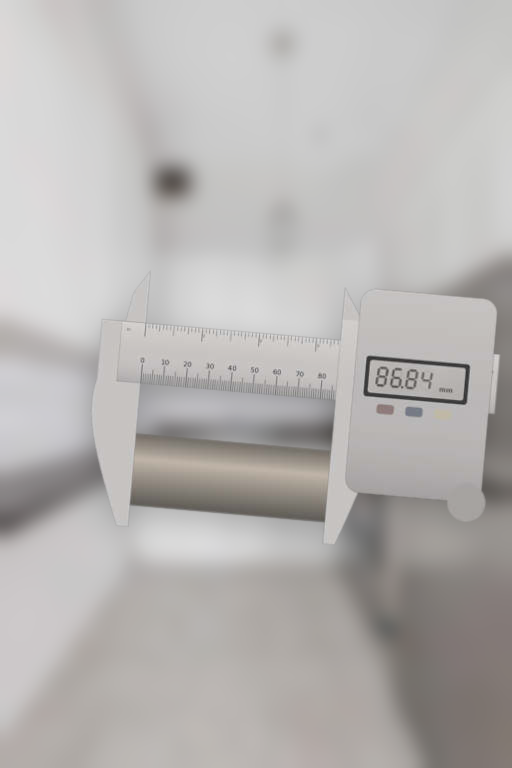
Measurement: 86.84 mm
